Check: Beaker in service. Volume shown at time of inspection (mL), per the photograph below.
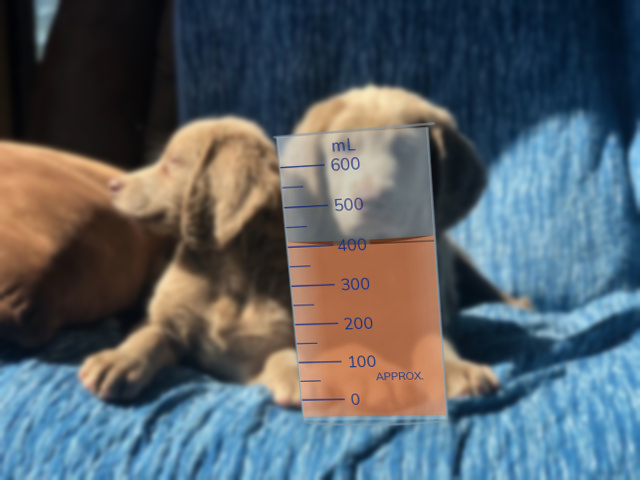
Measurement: 400 mL
